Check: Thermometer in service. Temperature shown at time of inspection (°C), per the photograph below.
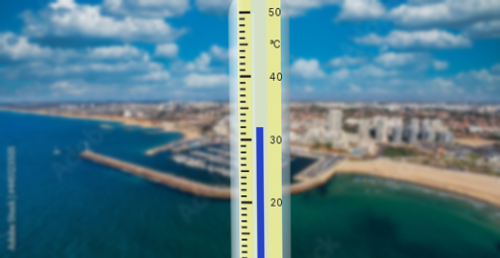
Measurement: 32 °C
